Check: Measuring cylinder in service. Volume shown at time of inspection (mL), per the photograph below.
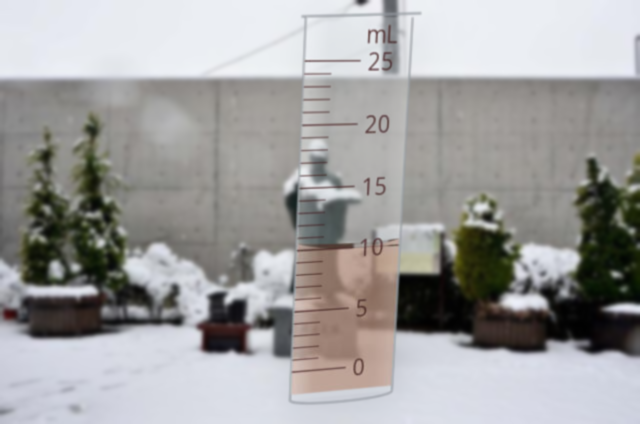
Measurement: 10 mL
